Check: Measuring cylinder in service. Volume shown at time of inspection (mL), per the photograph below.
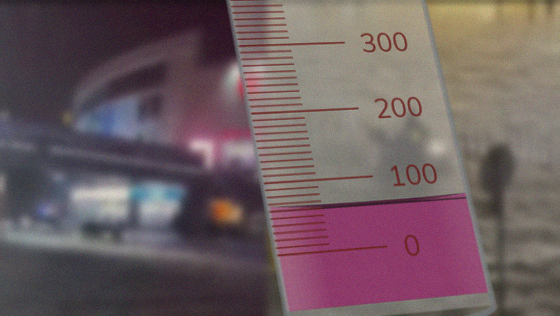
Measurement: 60 mL
